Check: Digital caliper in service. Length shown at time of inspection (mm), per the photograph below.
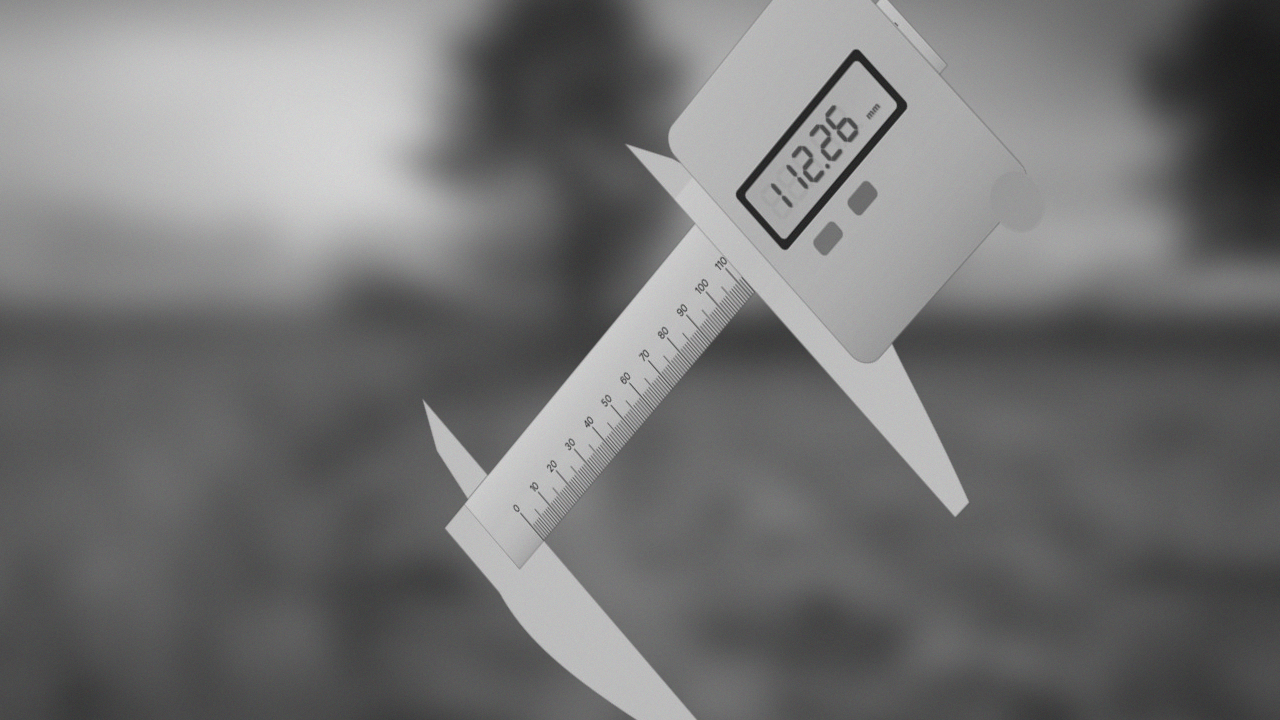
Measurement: 112.26 mm
